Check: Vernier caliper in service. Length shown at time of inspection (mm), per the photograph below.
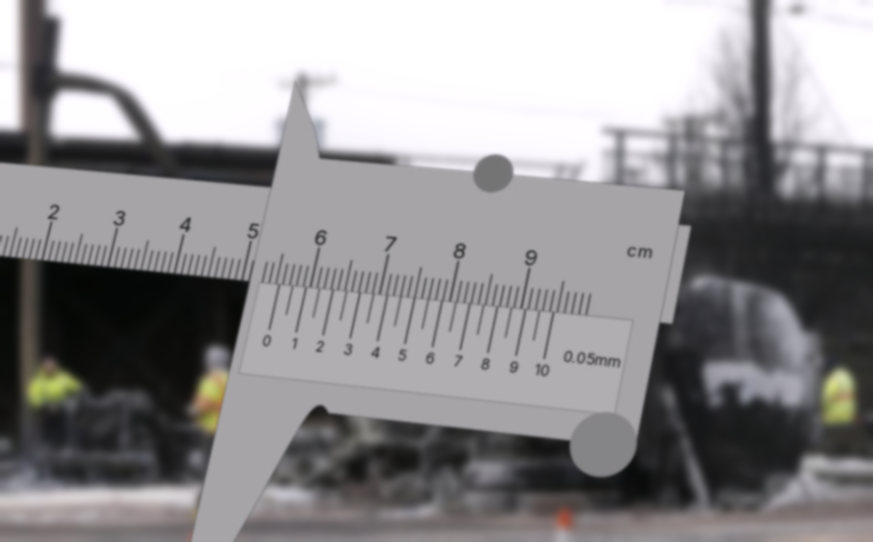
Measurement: 55.5 mm
